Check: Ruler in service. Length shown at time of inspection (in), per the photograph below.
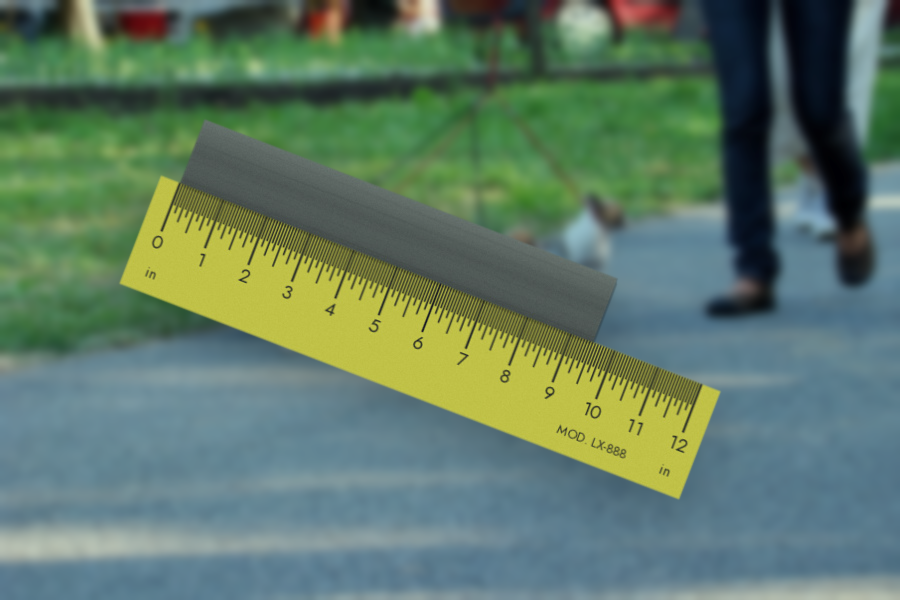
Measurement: 9.5 in
